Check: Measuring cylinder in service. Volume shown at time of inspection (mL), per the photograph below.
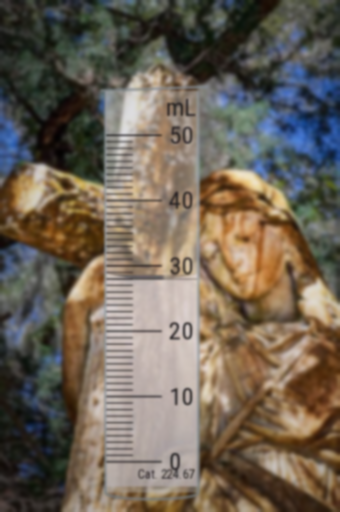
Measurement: 28 mL
